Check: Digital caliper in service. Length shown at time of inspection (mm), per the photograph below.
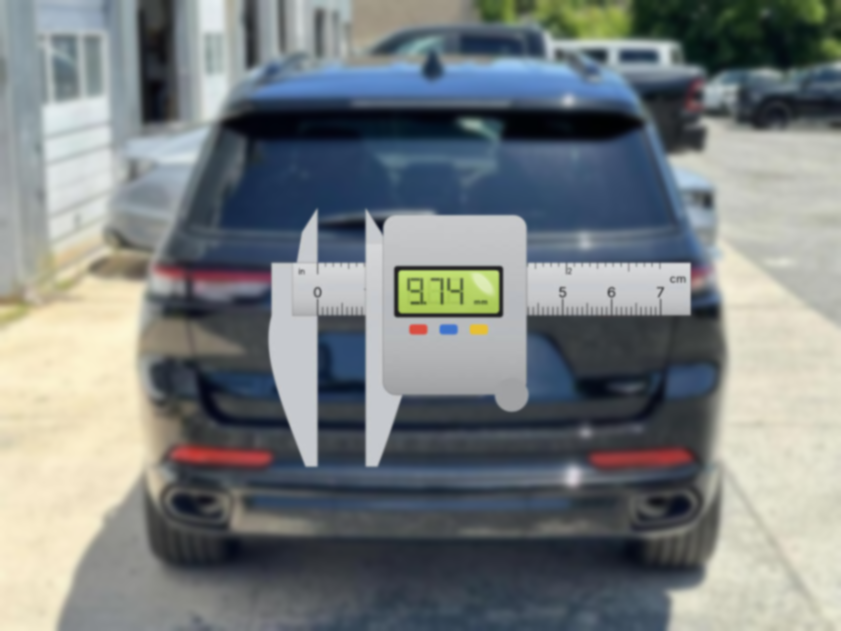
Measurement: 9.74 mm
